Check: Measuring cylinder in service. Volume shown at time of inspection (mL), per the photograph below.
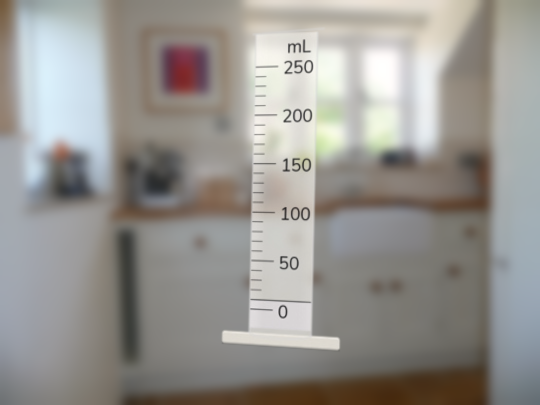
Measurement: 10 mL
